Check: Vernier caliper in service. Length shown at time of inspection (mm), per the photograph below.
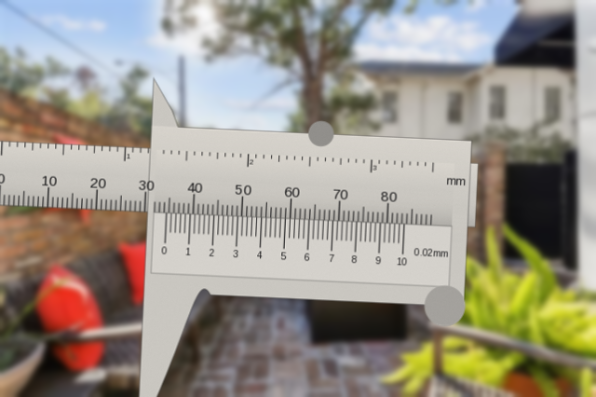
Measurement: 34.5 mm
